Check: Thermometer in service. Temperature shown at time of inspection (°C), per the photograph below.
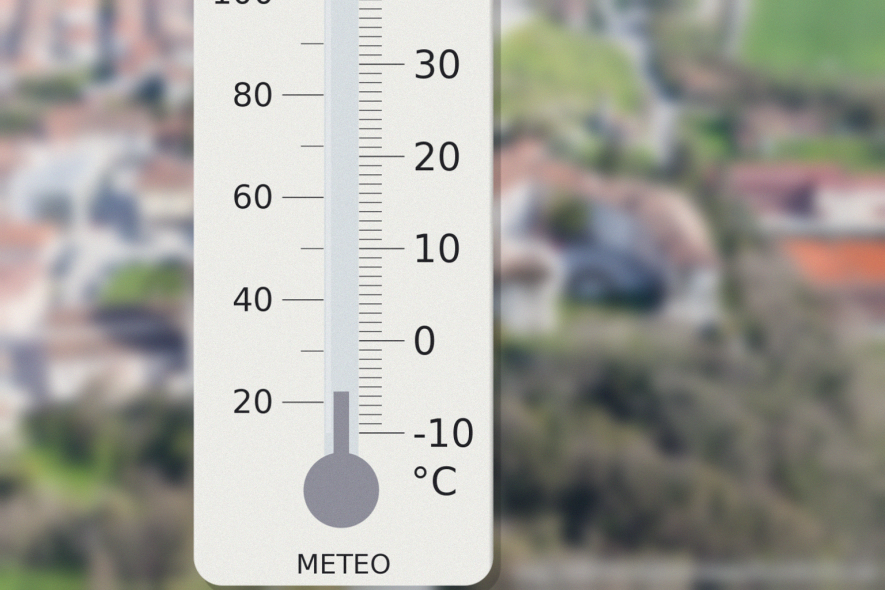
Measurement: -5.5 °C
